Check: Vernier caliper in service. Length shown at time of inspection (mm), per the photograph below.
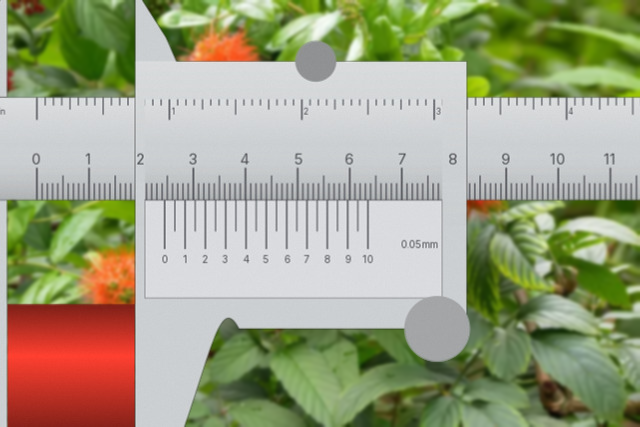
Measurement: 24.5 mm
